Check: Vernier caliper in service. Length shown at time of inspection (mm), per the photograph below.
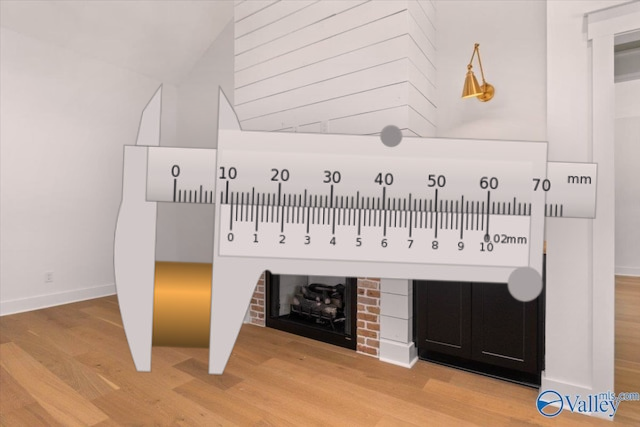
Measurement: 11.0 mm
